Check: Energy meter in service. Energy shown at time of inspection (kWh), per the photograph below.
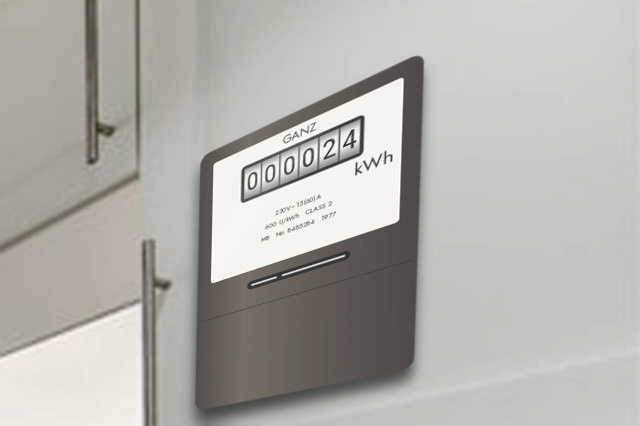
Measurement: 24 kWh
